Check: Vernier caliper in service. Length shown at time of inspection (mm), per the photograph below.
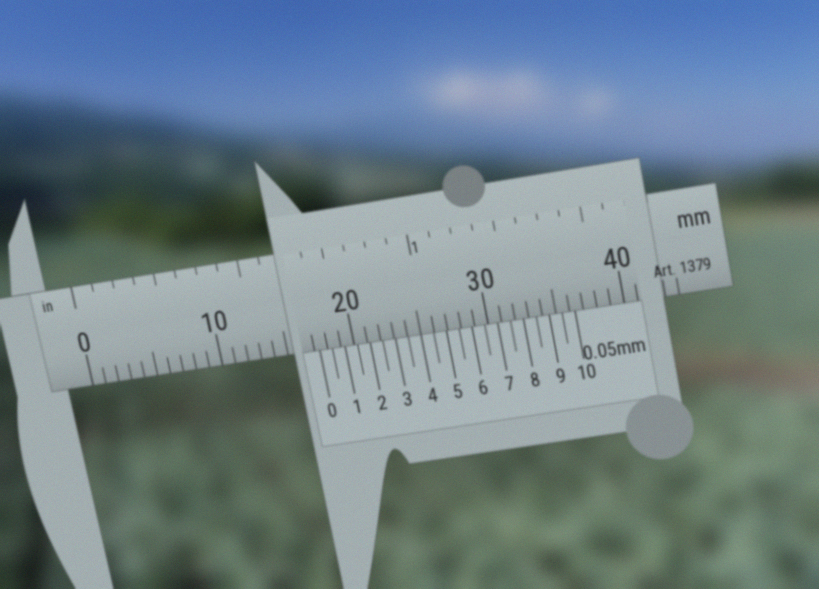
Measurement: 17.4 mm
